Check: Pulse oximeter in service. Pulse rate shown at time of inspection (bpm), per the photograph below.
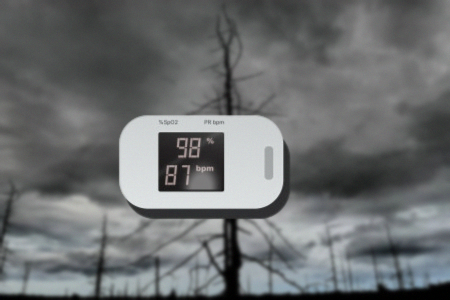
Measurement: 87 bpm
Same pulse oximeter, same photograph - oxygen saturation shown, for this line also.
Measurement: 98 %
